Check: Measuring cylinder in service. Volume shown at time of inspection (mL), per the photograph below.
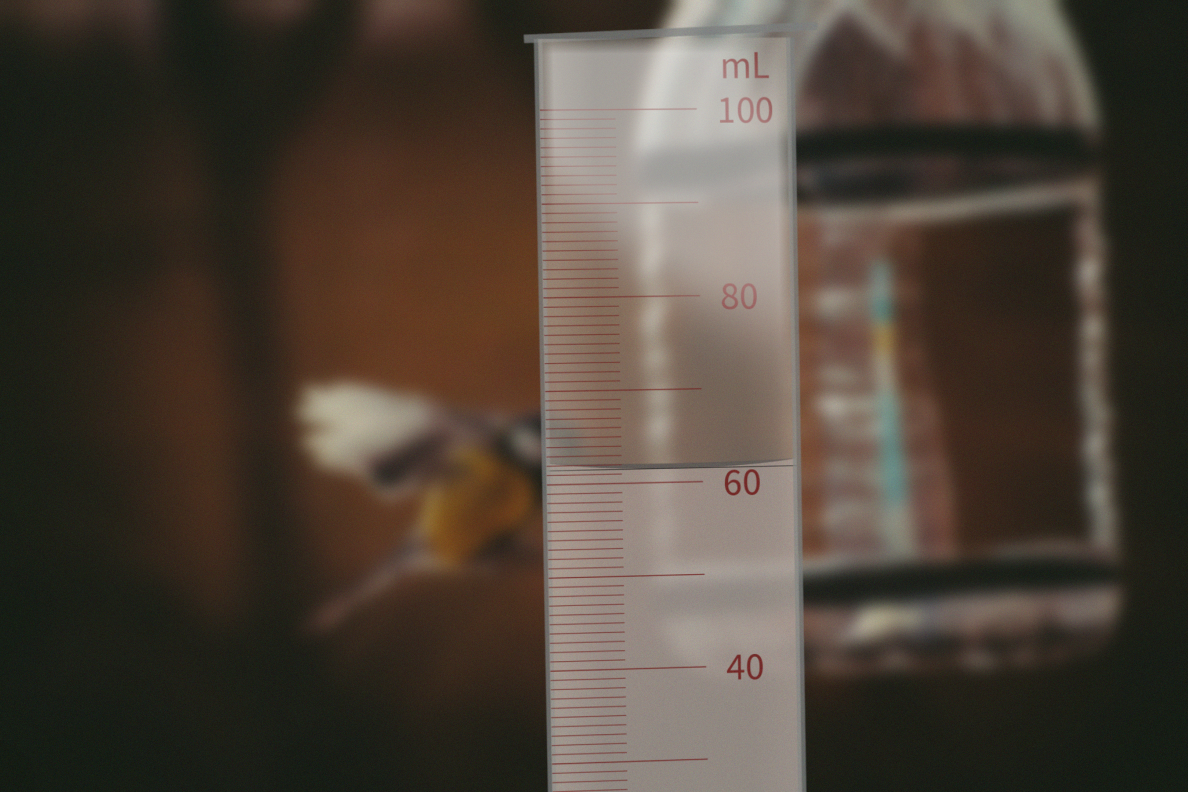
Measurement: 61.5 mL
